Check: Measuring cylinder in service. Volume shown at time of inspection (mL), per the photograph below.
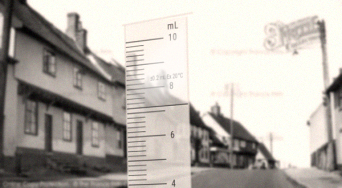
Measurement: 7.2 mL
